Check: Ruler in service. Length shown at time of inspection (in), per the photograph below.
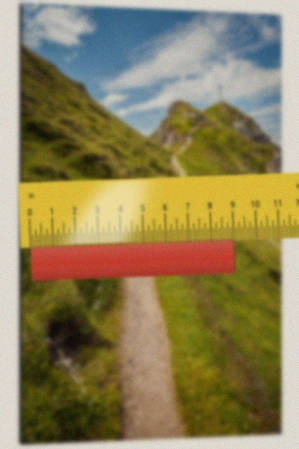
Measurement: 9 in
